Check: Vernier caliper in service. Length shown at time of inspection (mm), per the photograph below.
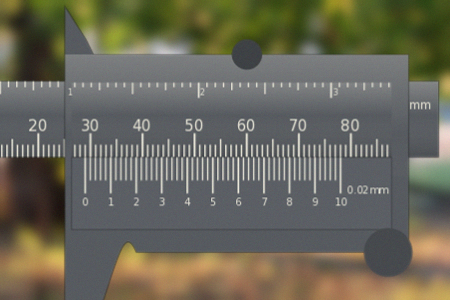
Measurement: 29.0 mm
